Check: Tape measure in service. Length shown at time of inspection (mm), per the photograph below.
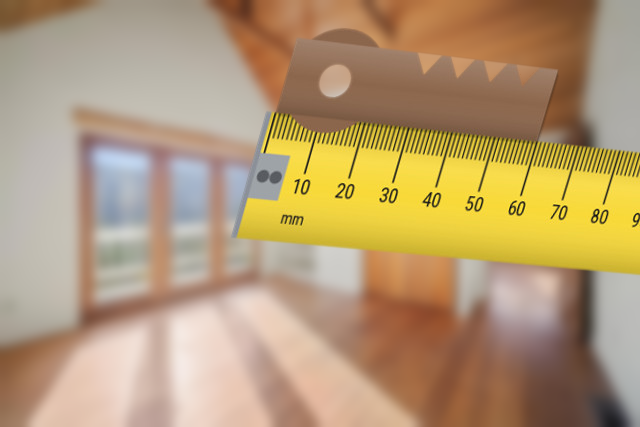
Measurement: 60 mm
